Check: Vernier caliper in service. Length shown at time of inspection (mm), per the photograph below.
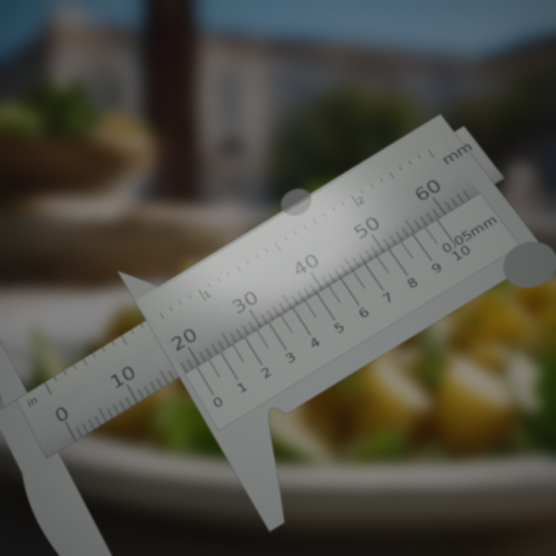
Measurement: 19.6 mm
